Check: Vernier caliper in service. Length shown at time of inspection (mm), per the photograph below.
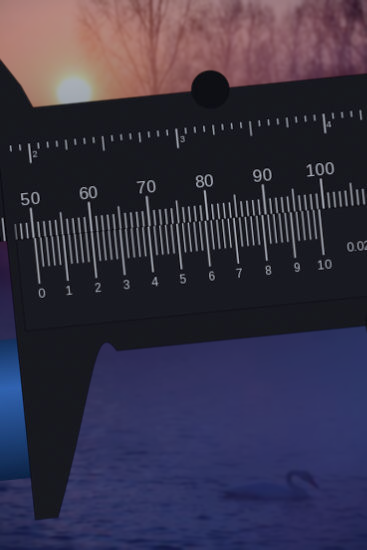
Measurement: 50.2 mm
